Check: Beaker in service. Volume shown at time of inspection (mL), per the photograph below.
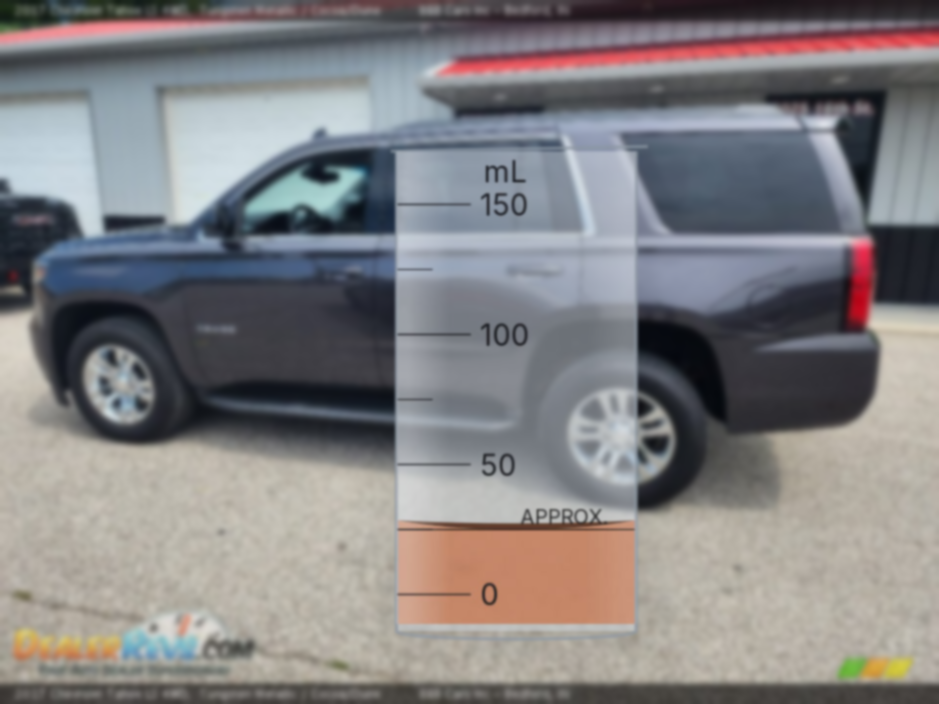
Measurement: 25 mL
